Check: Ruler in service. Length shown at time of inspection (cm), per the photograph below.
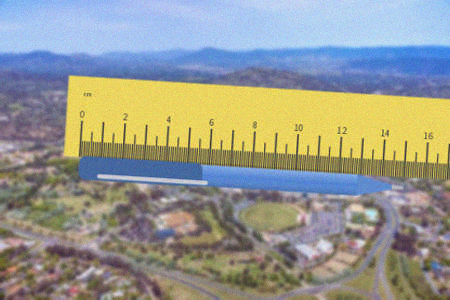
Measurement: 15 cm
